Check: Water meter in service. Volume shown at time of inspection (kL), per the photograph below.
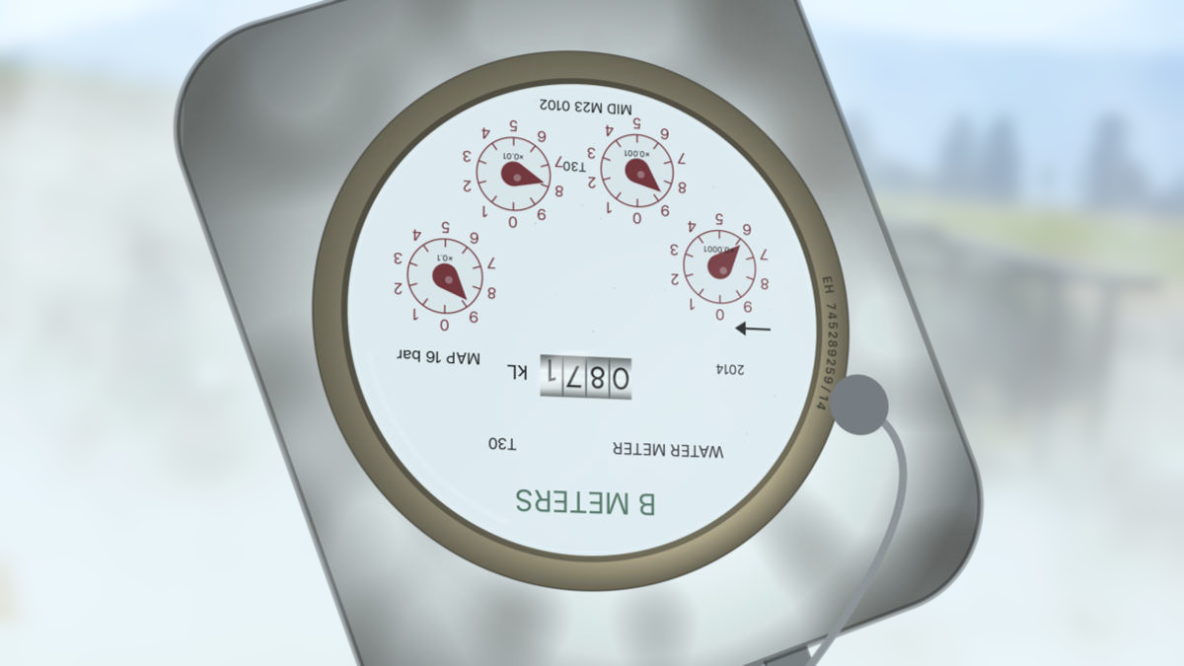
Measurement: 870.8786 kL
